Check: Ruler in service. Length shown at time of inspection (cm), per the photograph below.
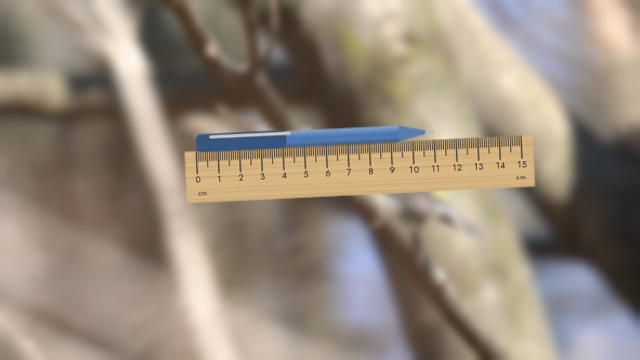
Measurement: 11 cm
